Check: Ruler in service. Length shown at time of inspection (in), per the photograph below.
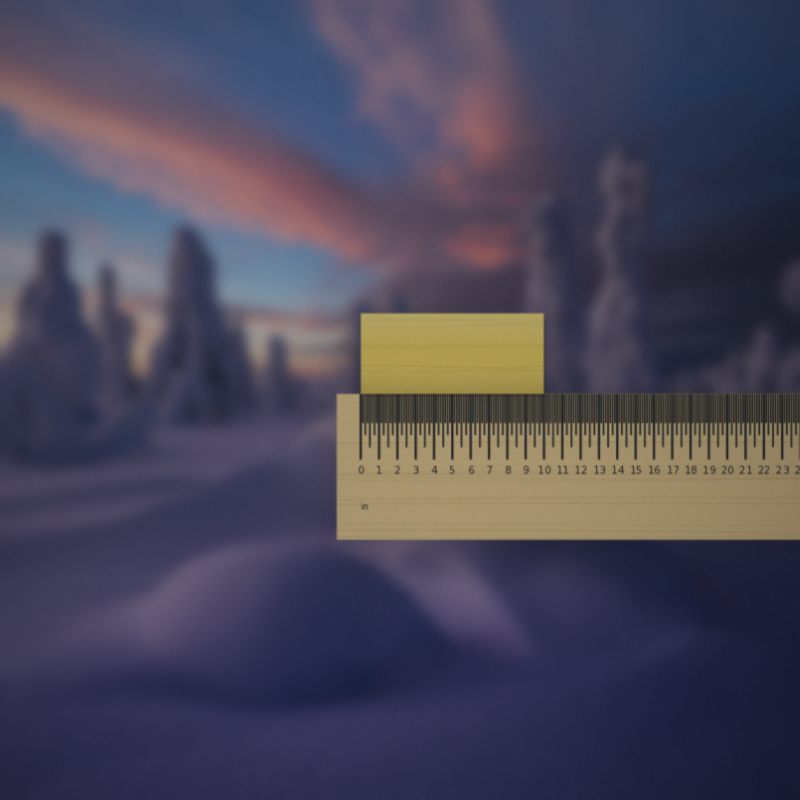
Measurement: 10 in
